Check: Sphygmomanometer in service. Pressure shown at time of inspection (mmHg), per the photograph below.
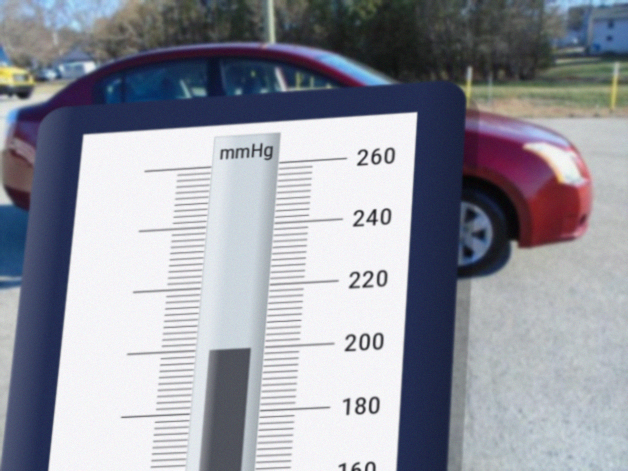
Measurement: 200 mmHg
